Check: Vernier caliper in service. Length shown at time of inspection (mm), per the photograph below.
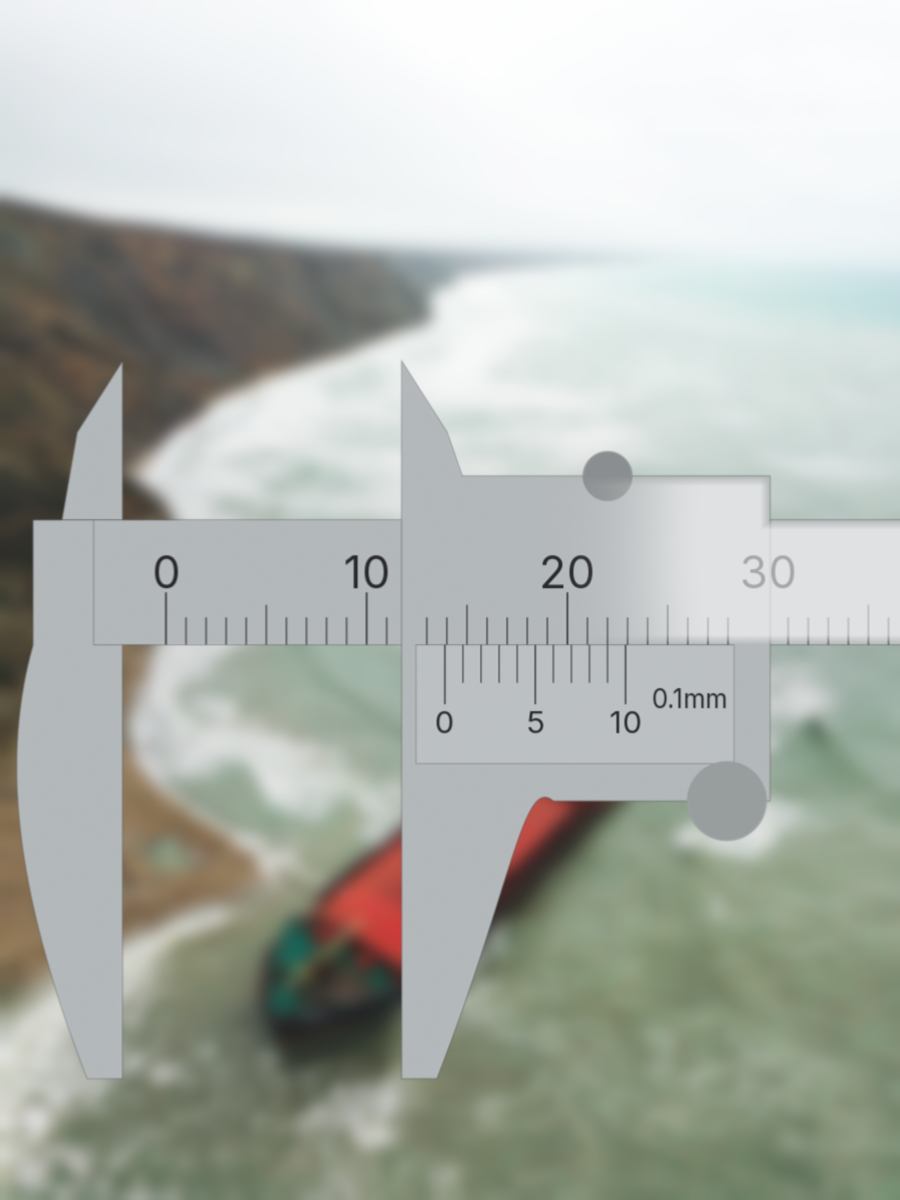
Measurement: 13.9 mm
